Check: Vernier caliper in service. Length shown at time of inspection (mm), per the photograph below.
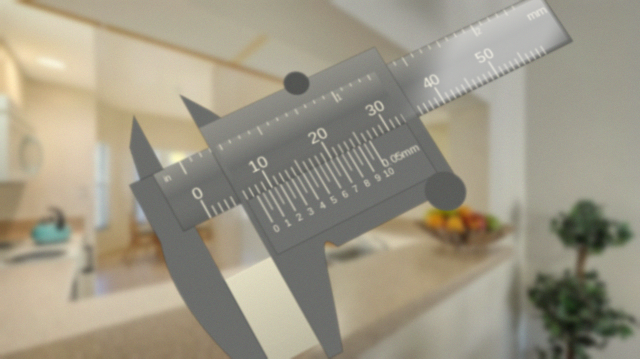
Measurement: 7.5 mm
